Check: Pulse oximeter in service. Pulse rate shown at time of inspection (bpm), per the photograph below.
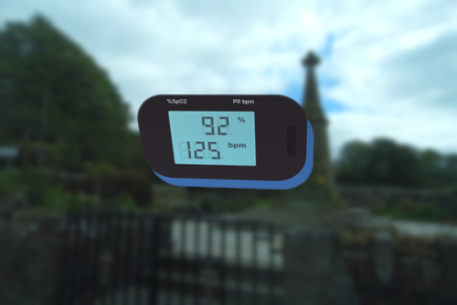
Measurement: 125 bpm
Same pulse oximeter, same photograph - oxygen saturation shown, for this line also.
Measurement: 92 %
